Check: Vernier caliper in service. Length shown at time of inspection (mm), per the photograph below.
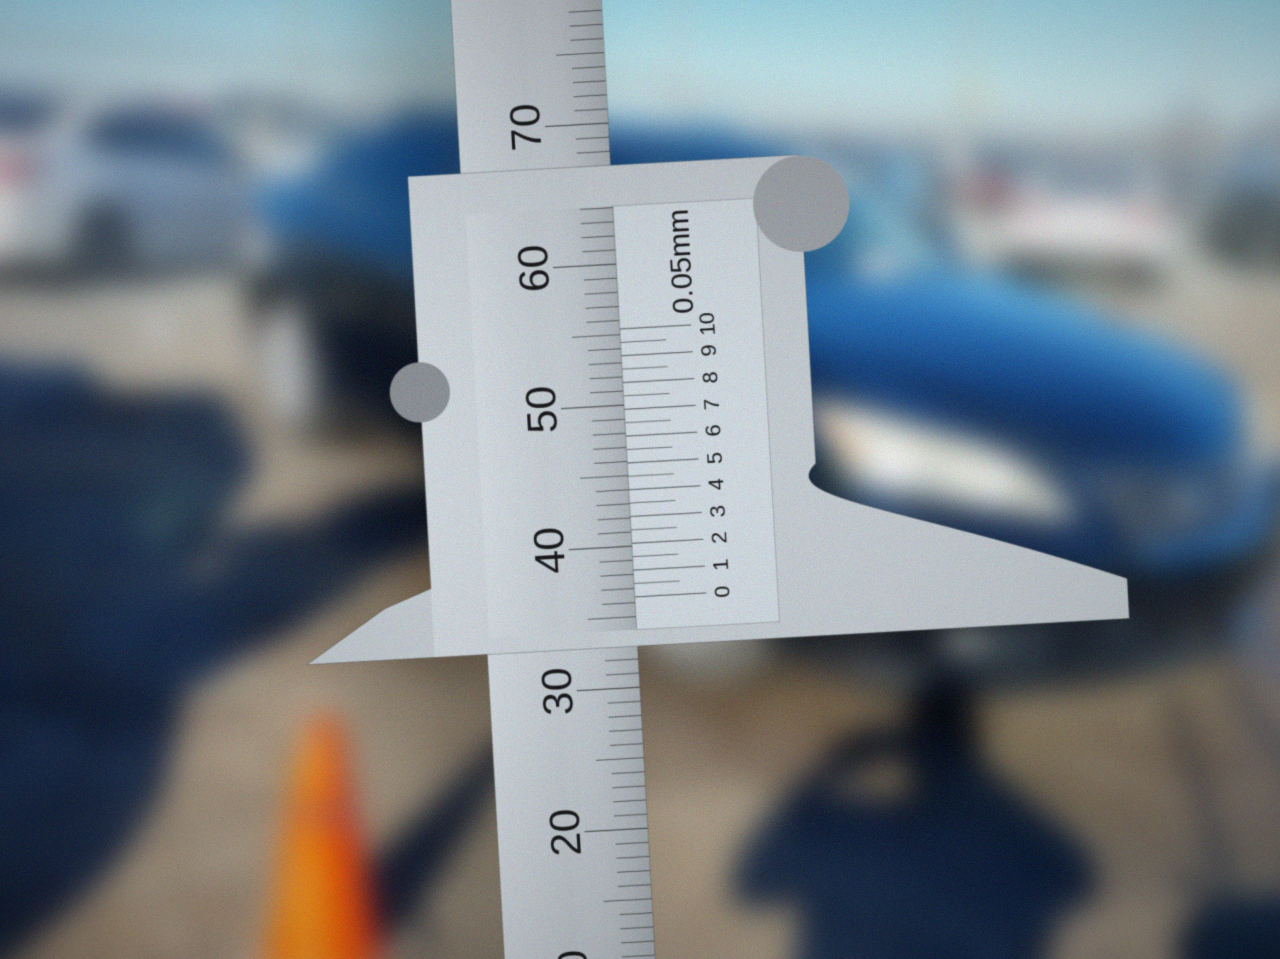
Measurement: 36.4 mm
